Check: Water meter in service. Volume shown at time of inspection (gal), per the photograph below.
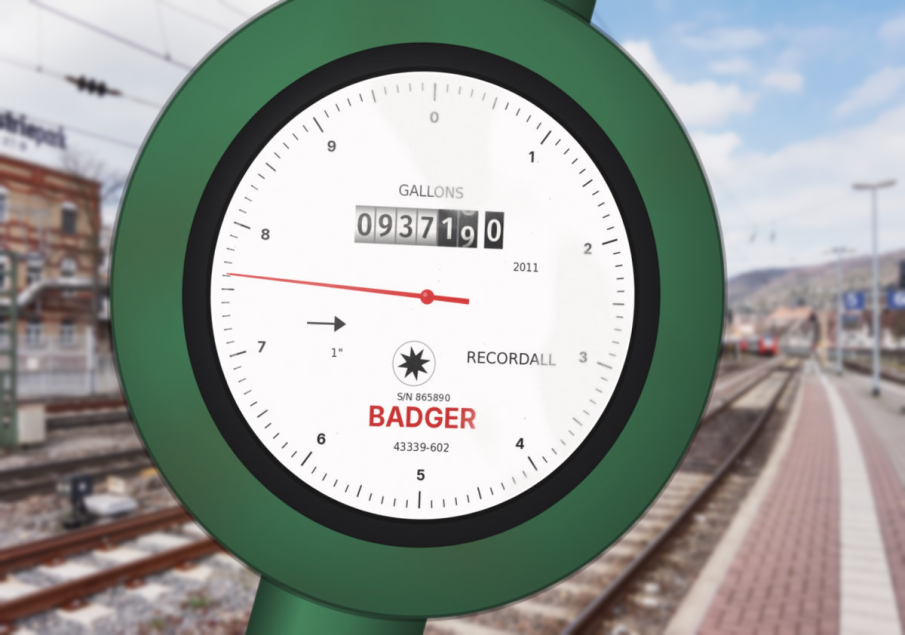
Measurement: 937187.6 gal
